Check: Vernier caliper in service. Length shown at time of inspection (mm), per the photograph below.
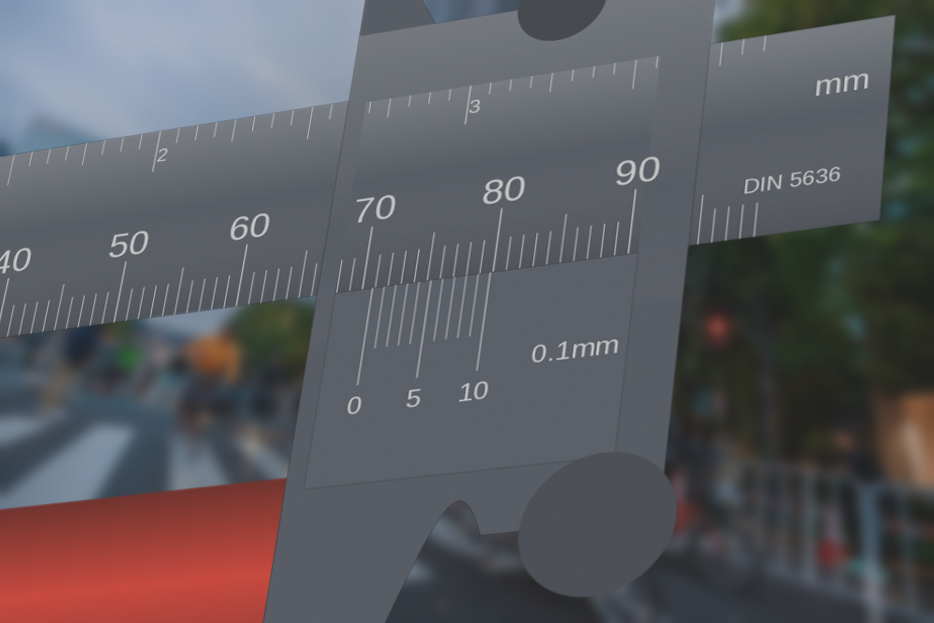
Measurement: 70.8 mm
